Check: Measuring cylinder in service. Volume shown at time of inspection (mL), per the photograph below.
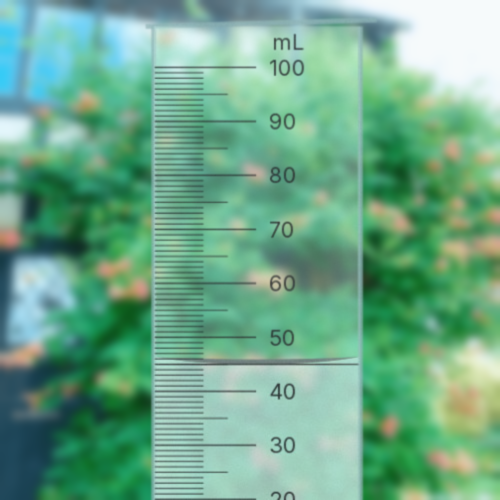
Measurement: 45 mL
